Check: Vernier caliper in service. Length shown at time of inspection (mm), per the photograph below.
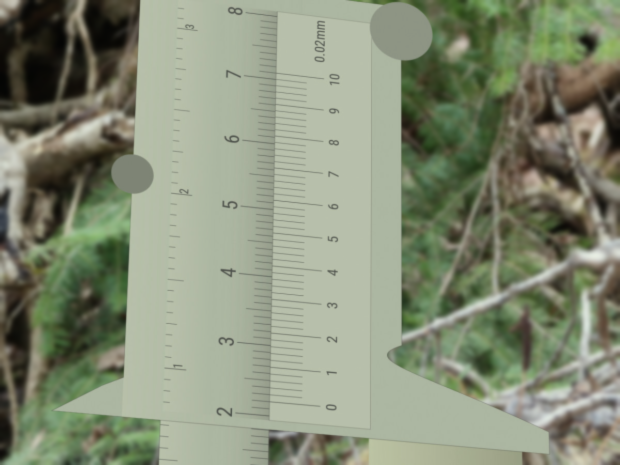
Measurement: 22.0 mm
